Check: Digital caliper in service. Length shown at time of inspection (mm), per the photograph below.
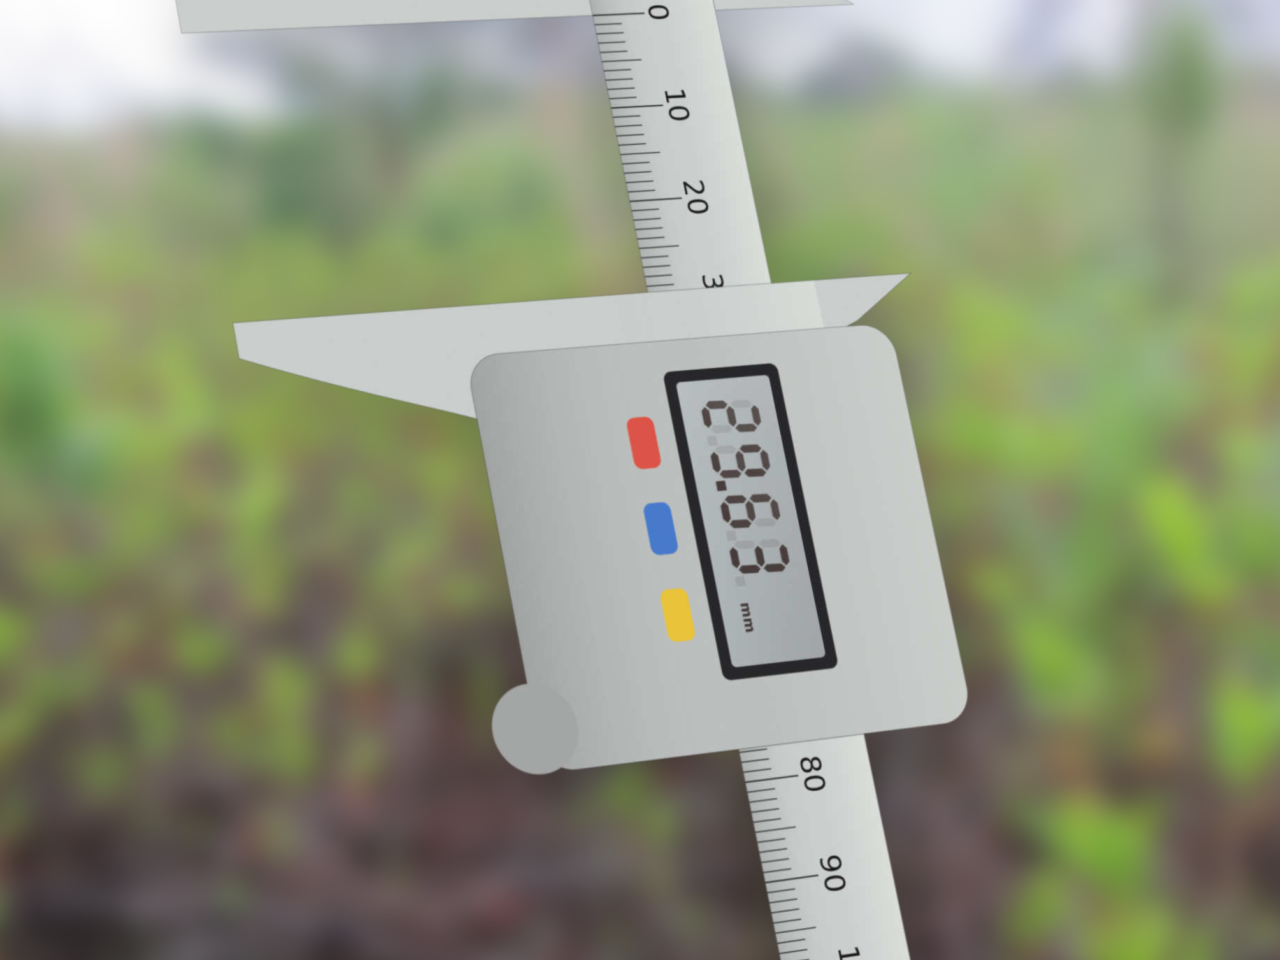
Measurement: 29.63 mm
